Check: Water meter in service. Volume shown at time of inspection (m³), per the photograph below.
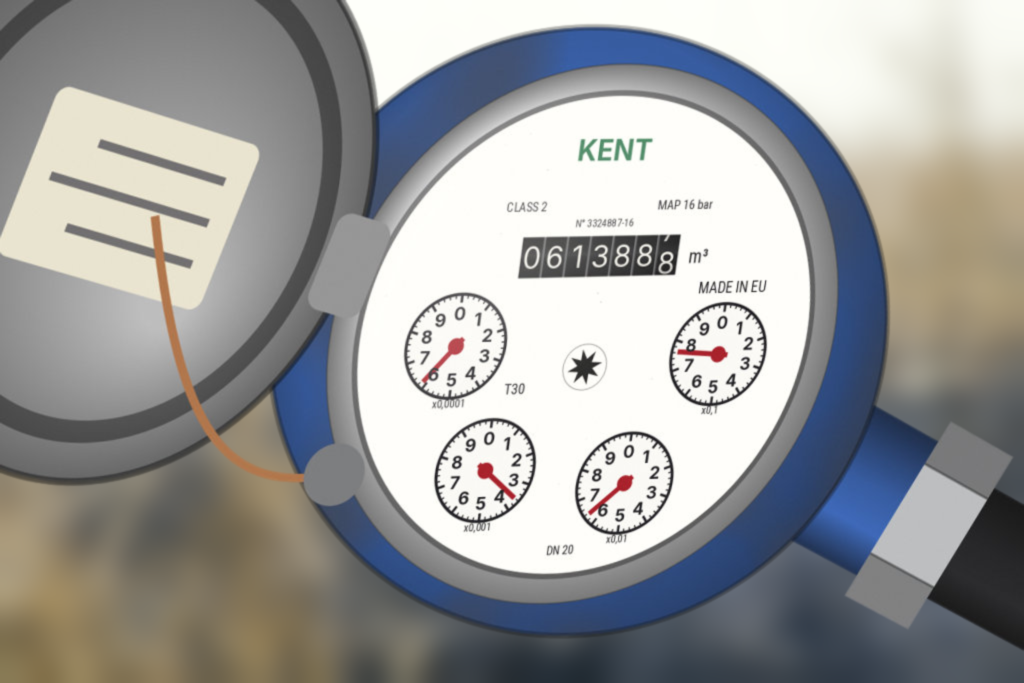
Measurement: 613887.7636 m³
